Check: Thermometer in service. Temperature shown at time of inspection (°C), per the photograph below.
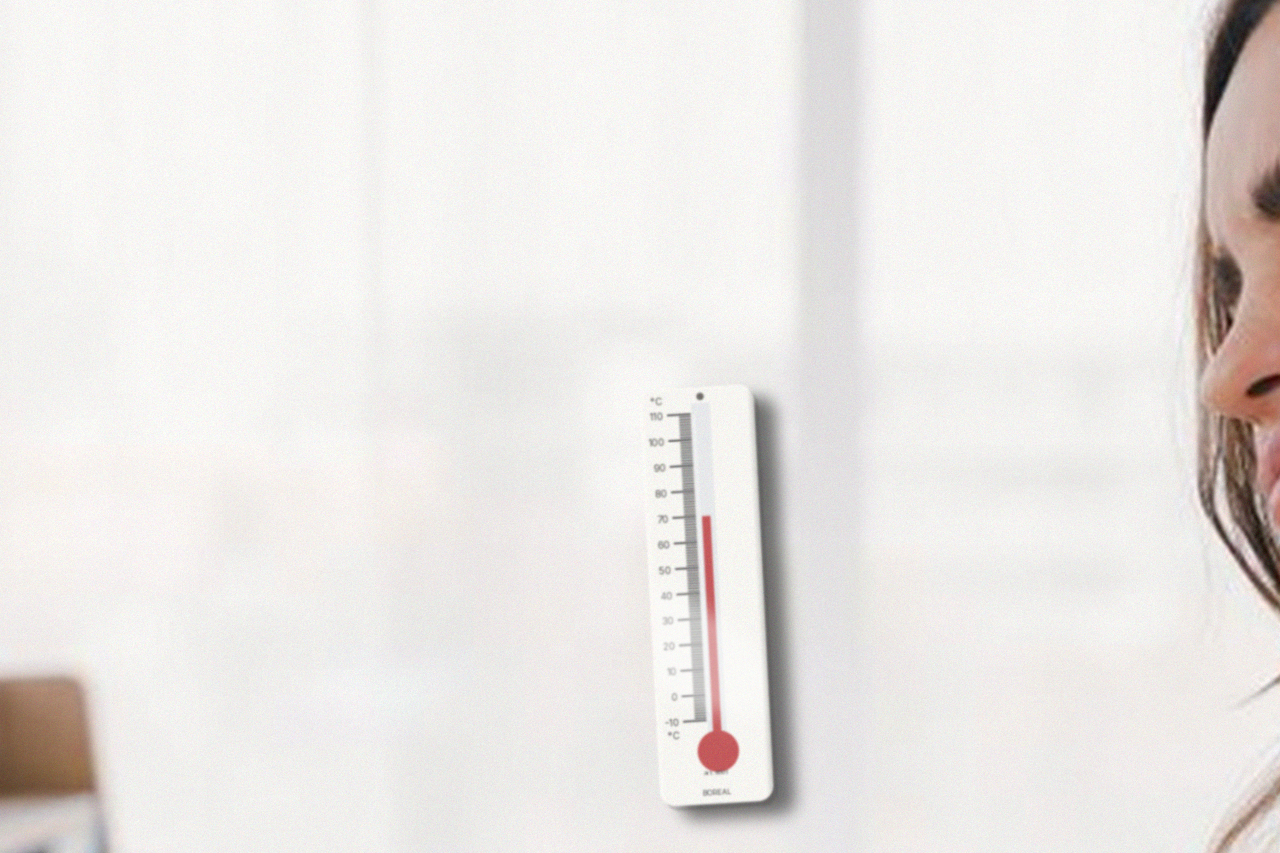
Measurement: 70 °C
